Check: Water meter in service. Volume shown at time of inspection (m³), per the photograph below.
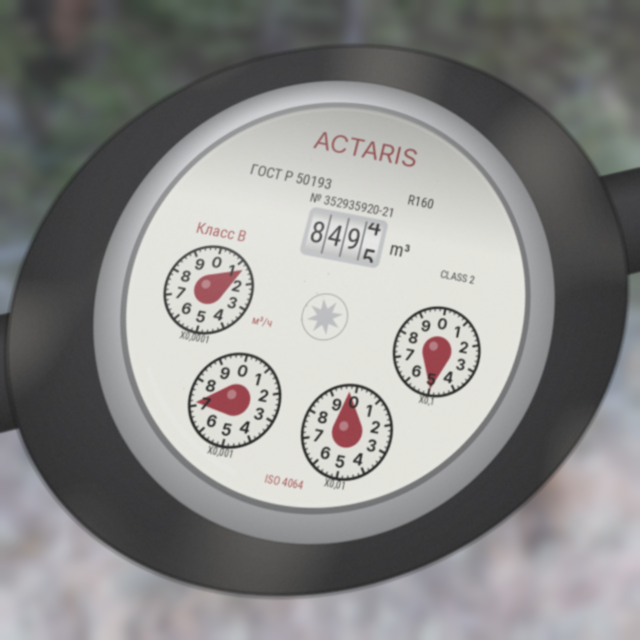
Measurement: 8494.4971 m³
